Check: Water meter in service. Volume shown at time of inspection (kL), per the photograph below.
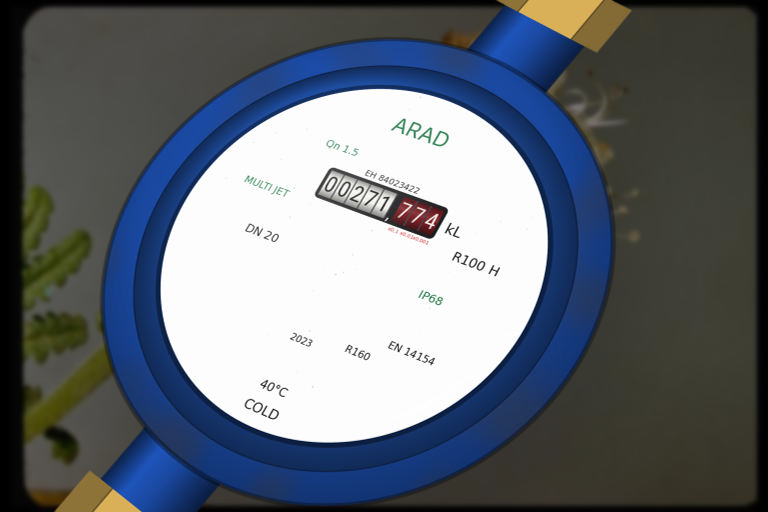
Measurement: 271.774 kL
